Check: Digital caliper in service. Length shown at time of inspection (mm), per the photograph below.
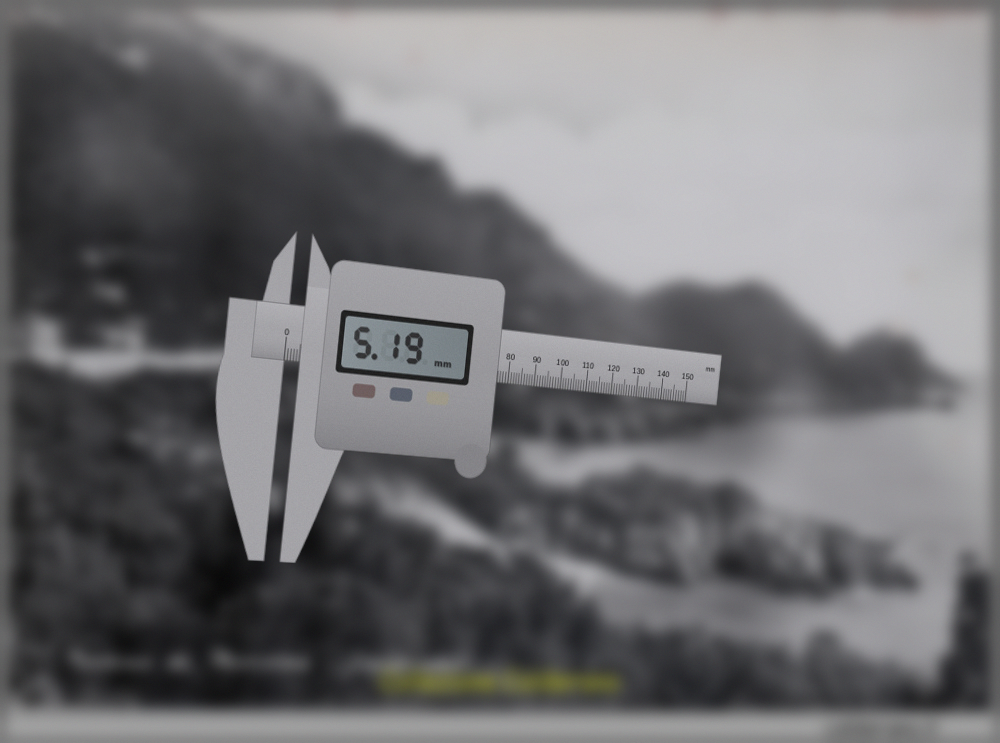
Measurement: 5.19 mm
